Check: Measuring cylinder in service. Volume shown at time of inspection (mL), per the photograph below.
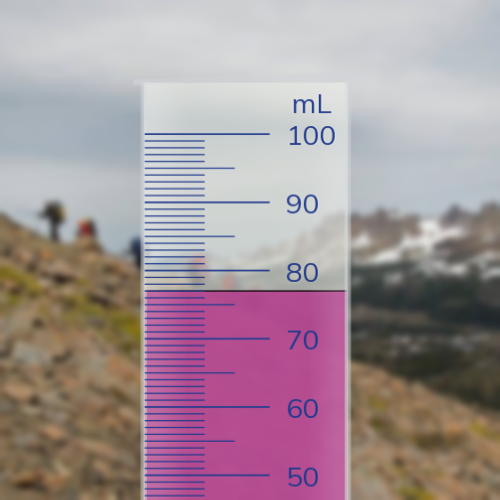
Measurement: 77 mL
